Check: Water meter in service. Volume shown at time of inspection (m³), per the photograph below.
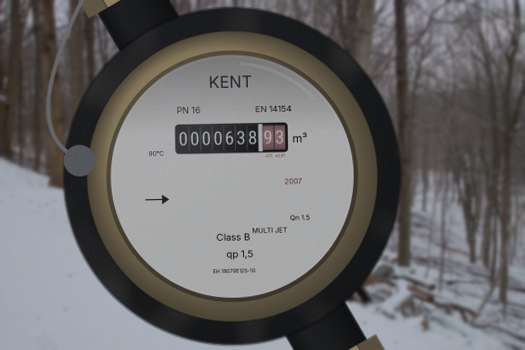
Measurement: 638.93 m³
